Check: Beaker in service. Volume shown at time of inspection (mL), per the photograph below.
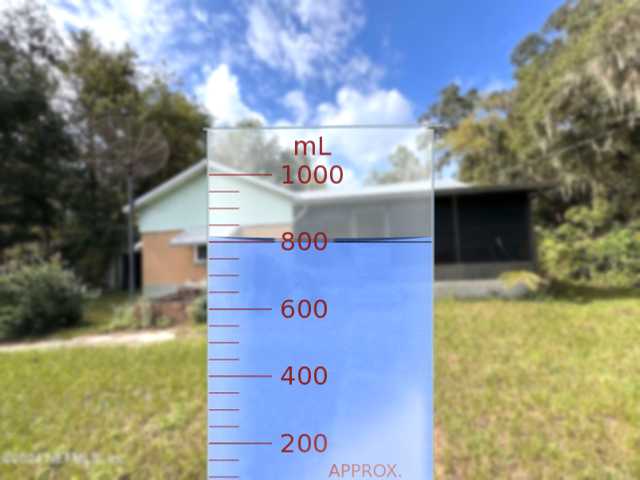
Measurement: 800 mL
